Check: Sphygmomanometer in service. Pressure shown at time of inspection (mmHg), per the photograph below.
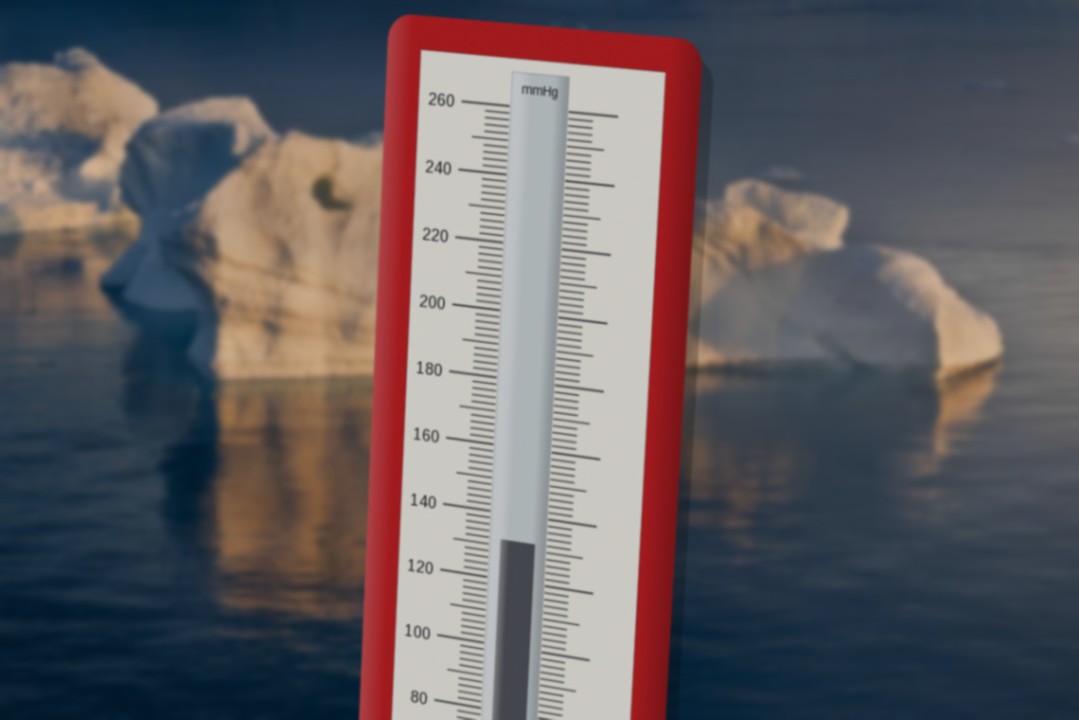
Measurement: 132 mmHg
